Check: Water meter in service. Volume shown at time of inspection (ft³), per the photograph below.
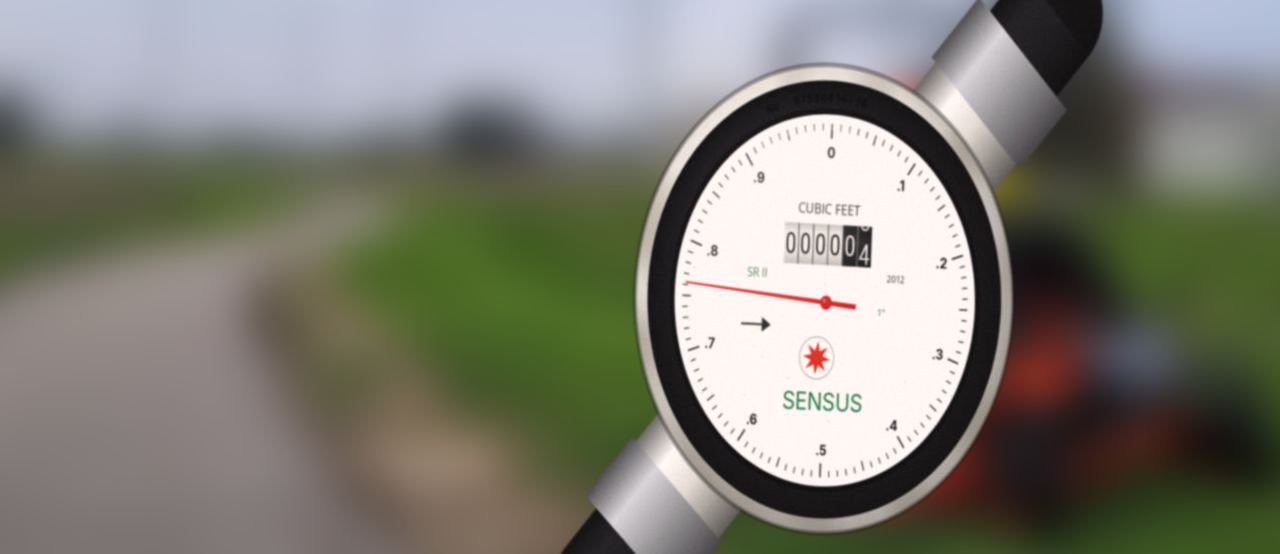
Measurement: 3.76 ft³
